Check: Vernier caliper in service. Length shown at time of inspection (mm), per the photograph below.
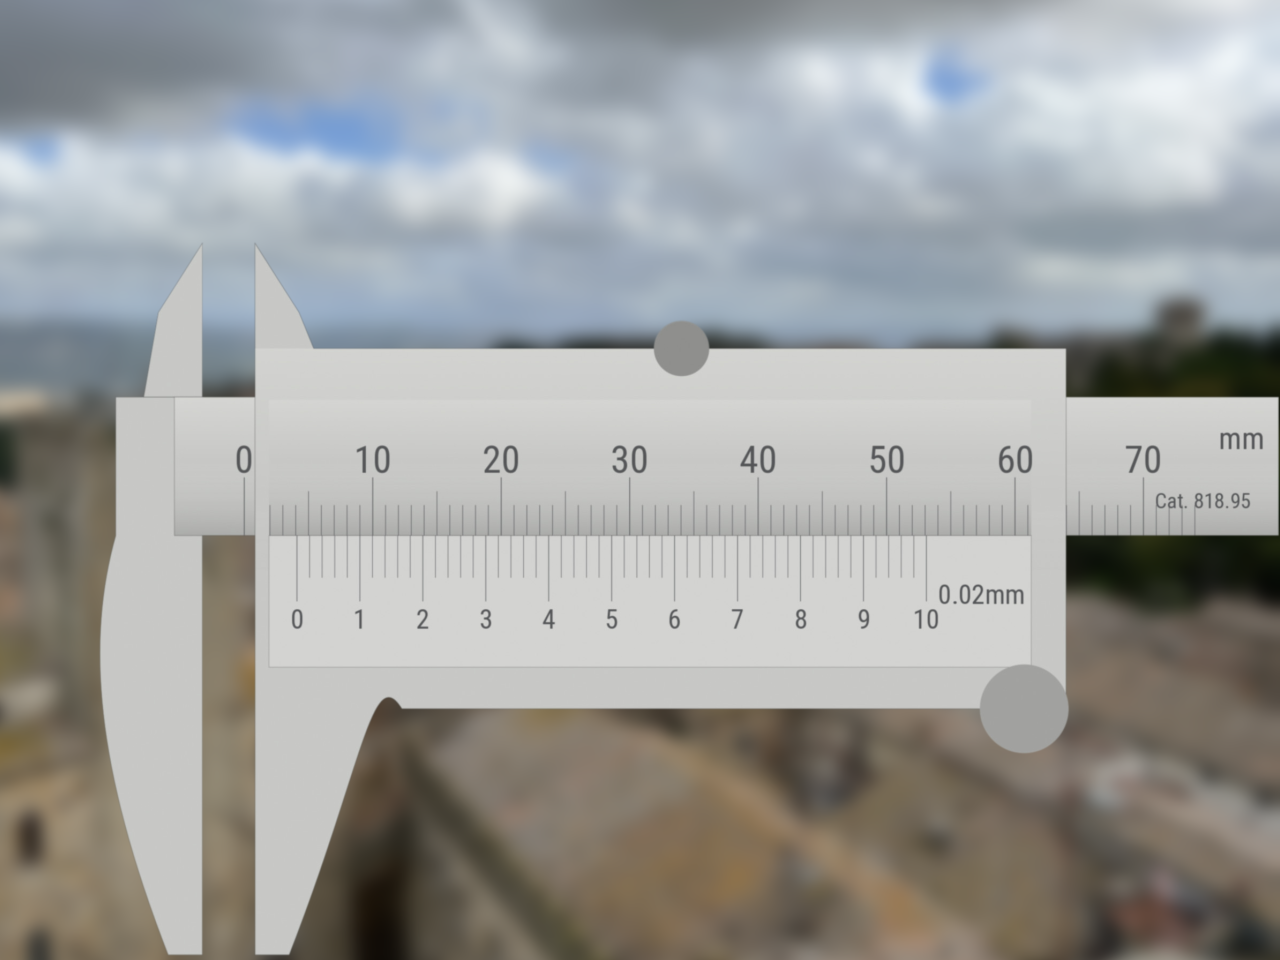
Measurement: 4.1 mm
